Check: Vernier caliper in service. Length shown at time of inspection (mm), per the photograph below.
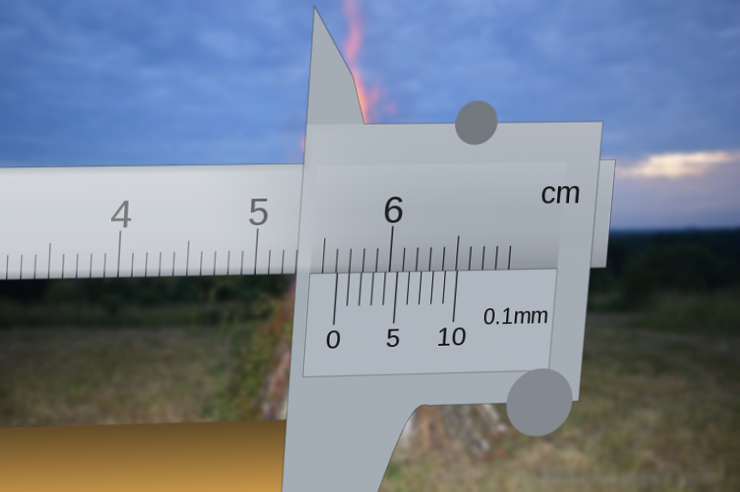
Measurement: 56.1 mm
